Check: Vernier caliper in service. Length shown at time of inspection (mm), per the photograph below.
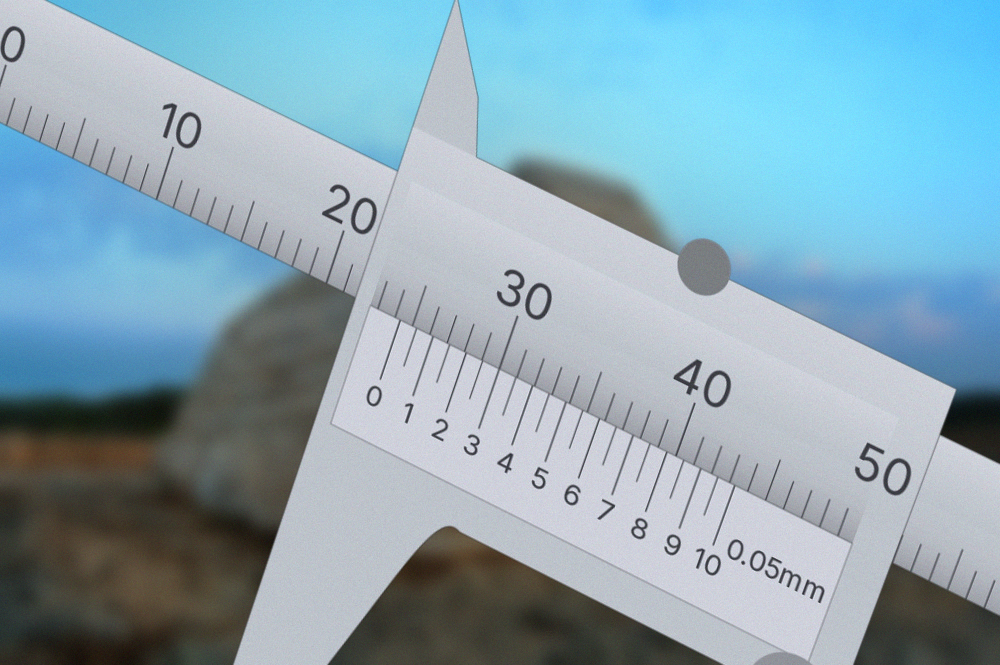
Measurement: 24.3 mm
